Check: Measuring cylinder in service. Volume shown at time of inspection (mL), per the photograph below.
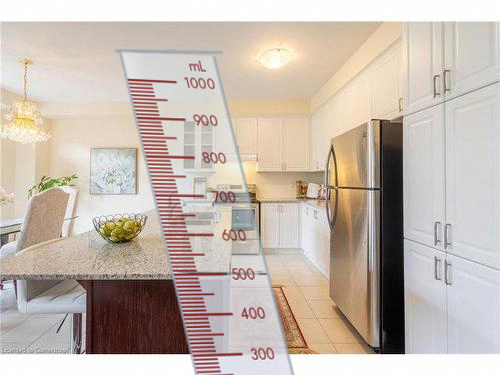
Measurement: 500 mL
